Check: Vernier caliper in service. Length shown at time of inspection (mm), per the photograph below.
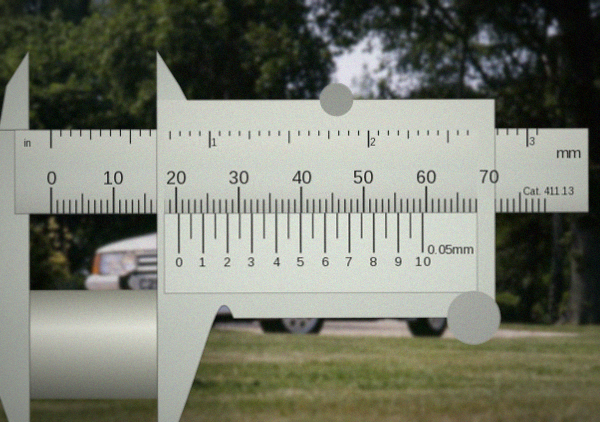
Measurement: 20.4 mm
